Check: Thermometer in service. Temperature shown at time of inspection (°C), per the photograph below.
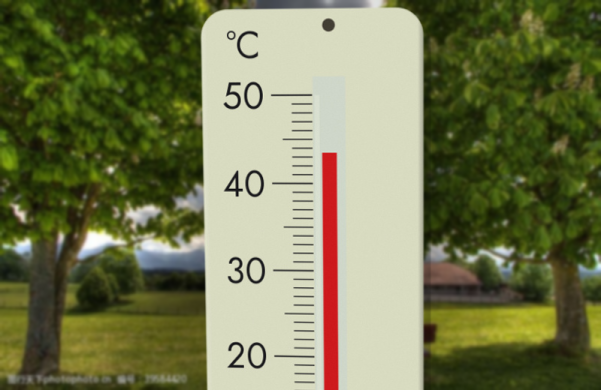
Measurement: 43.5 °C
